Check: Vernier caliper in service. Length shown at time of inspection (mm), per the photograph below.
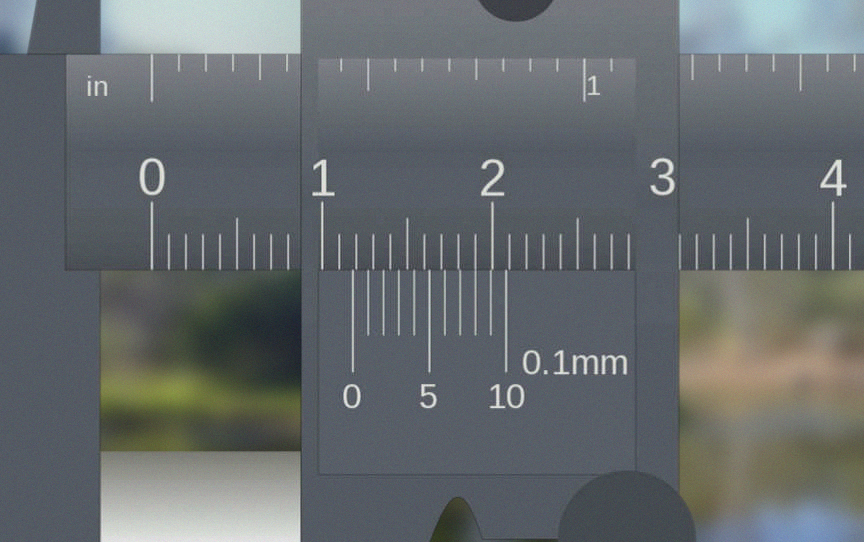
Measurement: 11.8 mm
